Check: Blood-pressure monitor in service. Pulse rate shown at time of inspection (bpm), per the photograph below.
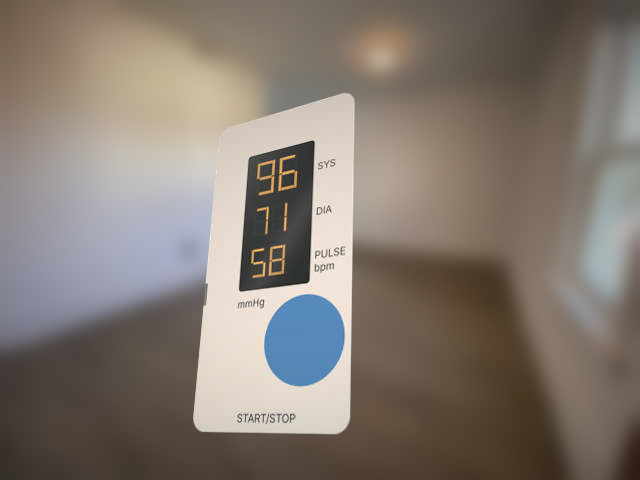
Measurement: 58 bpm
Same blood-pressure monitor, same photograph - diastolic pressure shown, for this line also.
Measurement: 71 mmHg
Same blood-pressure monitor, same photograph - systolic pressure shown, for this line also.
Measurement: 96 mmHg
